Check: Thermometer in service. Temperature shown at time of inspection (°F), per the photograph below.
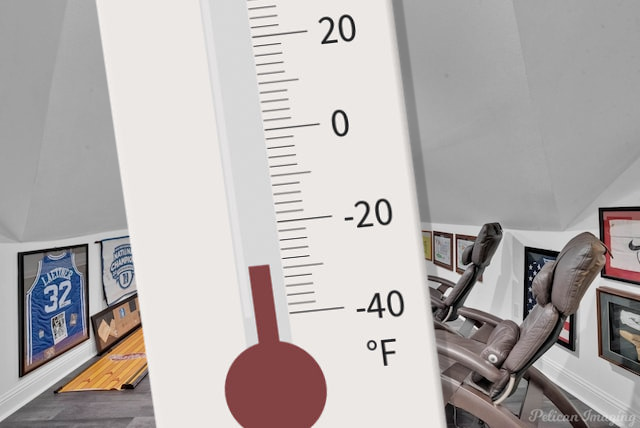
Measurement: -29 °F
